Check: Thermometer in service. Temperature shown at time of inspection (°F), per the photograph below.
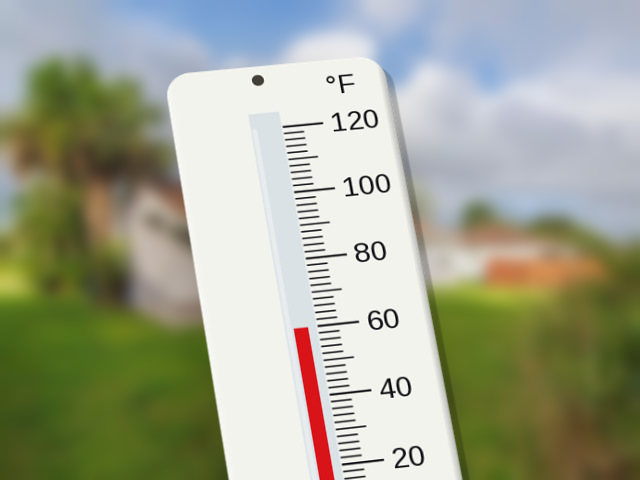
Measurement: 60 °F
